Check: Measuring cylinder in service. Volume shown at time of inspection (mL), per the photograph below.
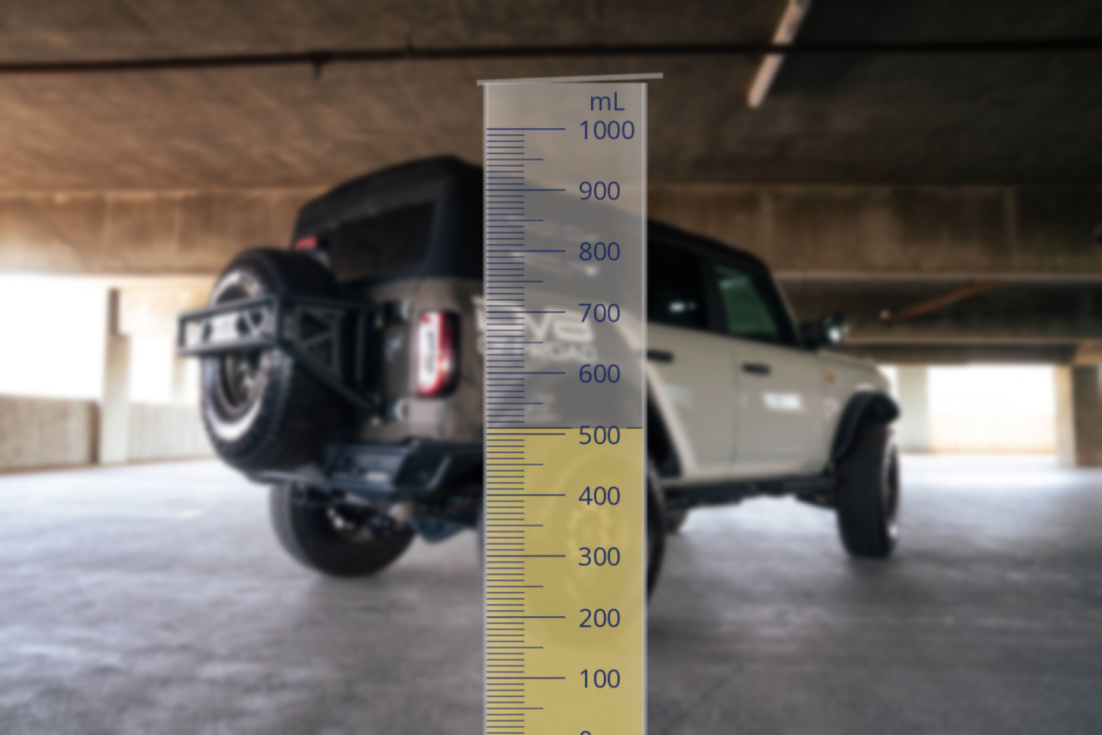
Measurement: 510 mL
